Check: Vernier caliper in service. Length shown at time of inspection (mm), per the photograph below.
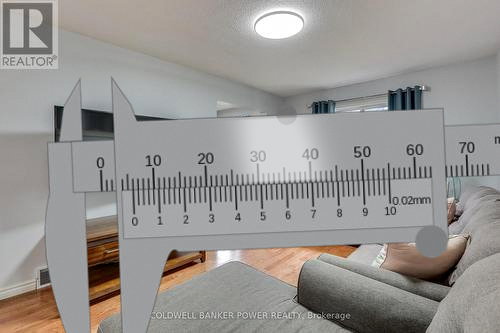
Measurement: 6.0 mm
